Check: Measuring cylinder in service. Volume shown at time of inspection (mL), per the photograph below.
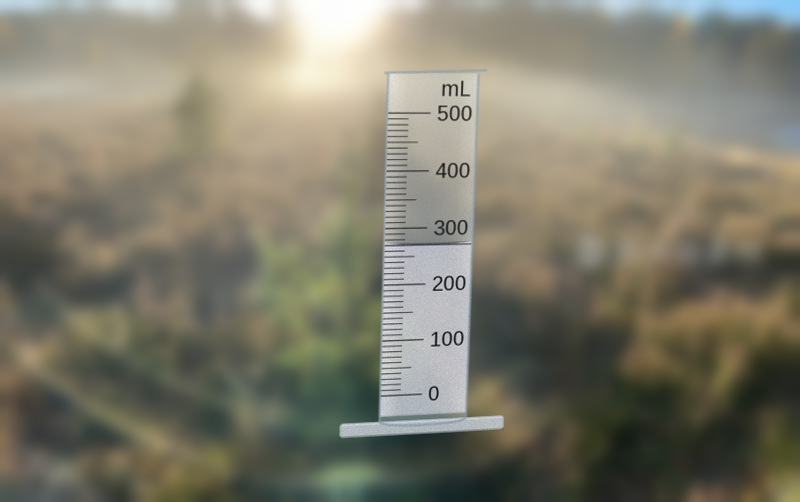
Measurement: 270 mL
